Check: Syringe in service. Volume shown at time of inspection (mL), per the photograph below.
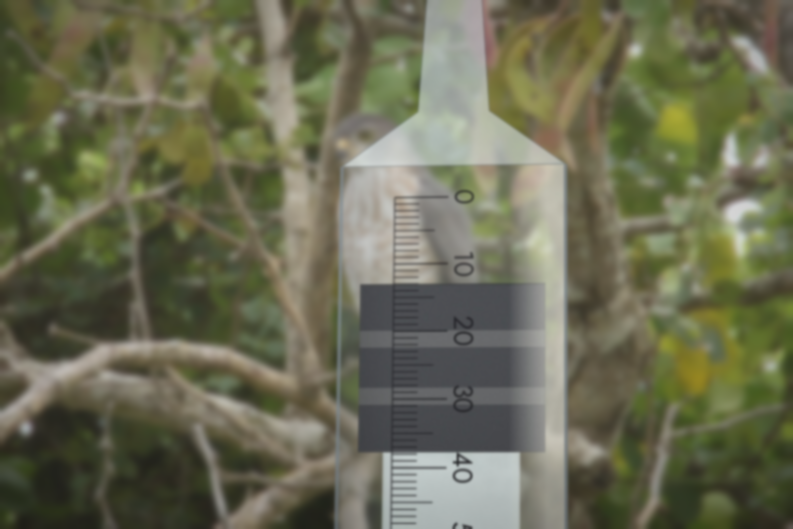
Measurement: 13 mL
